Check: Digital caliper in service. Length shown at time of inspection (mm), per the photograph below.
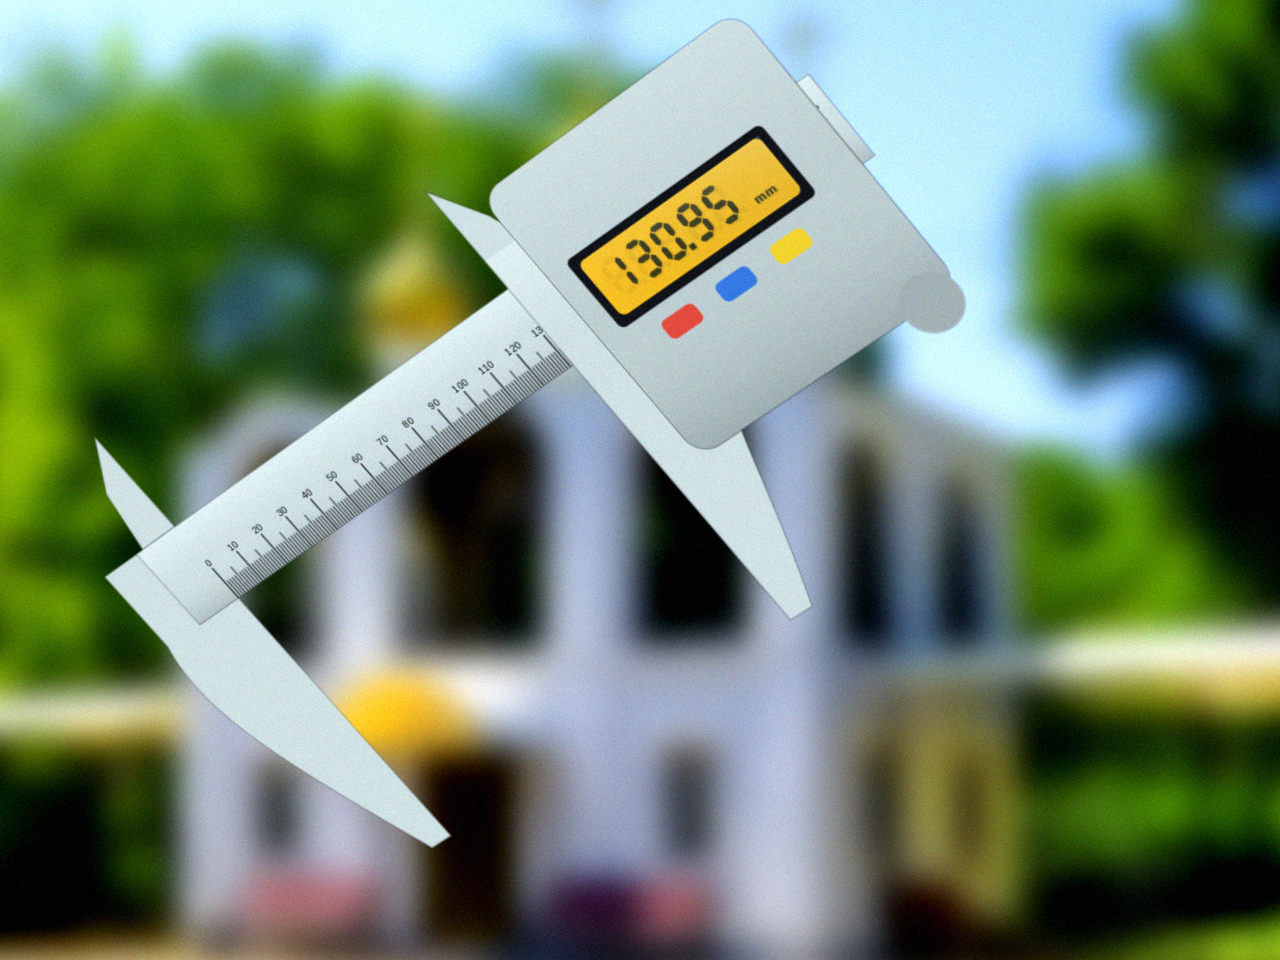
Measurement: 130.95 mm
